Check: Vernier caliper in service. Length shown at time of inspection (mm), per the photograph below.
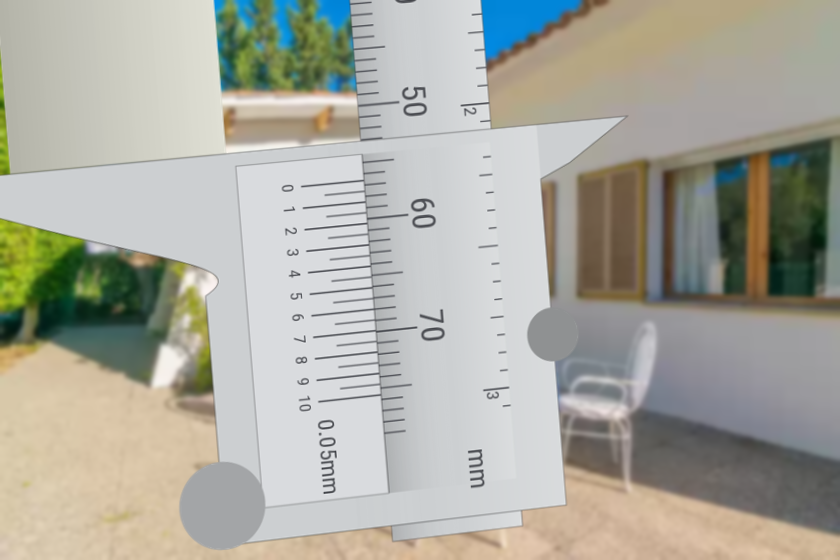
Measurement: 56.6 mm
